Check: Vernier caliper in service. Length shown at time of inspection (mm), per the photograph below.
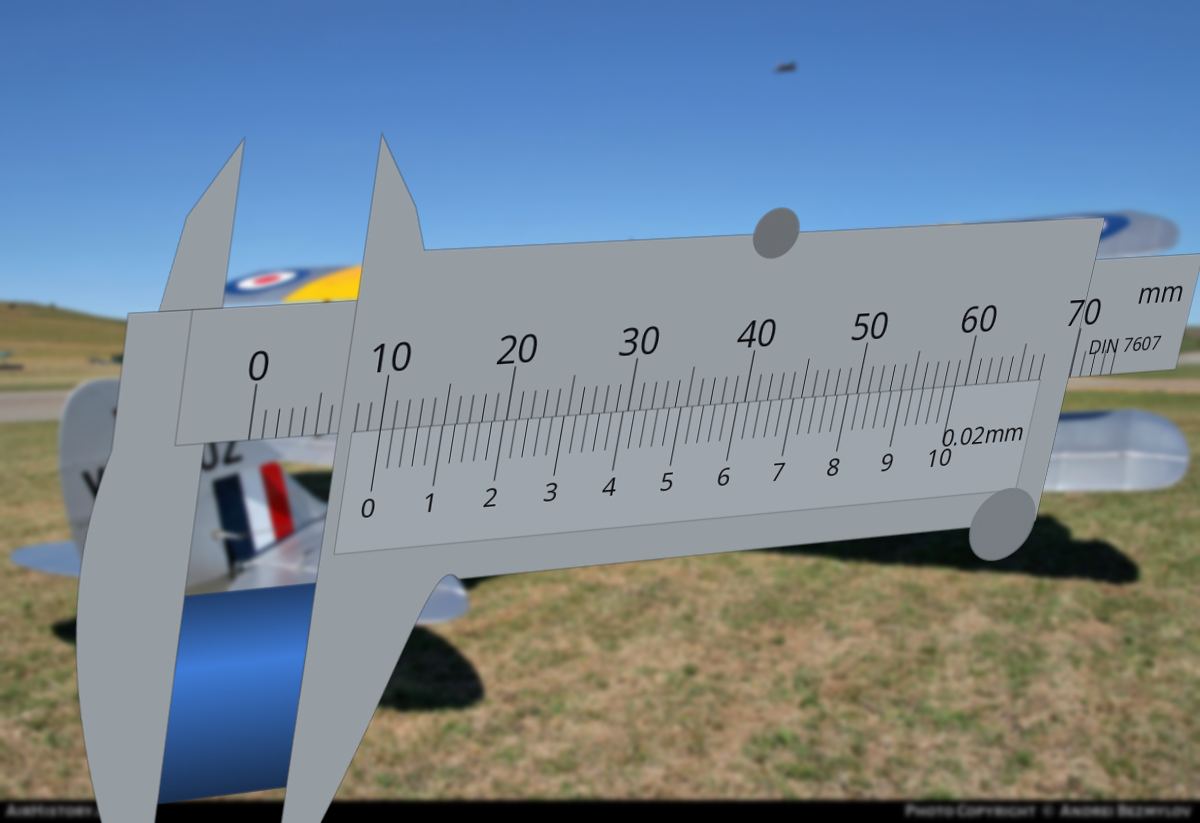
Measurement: 10.0 mm
